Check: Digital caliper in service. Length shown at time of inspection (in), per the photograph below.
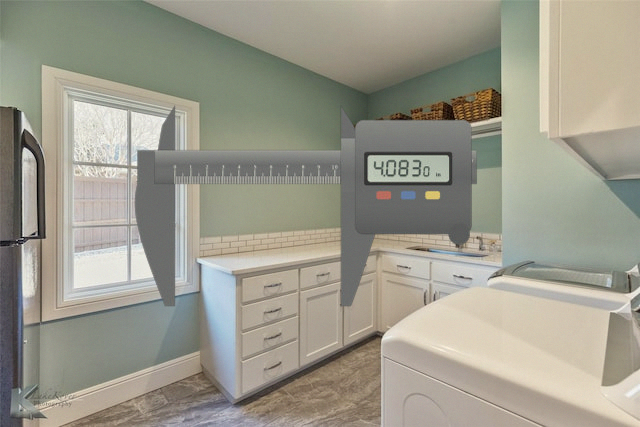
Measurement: 4.0830 in
